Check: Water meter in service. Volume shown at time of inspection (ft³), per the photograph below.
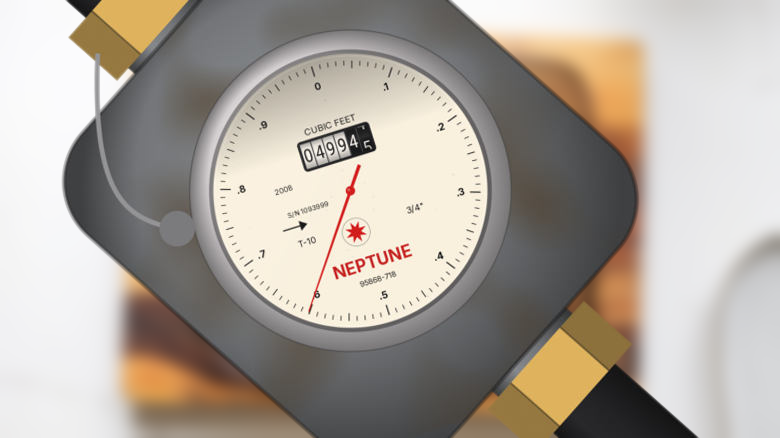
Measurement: 49944.60 ft³
